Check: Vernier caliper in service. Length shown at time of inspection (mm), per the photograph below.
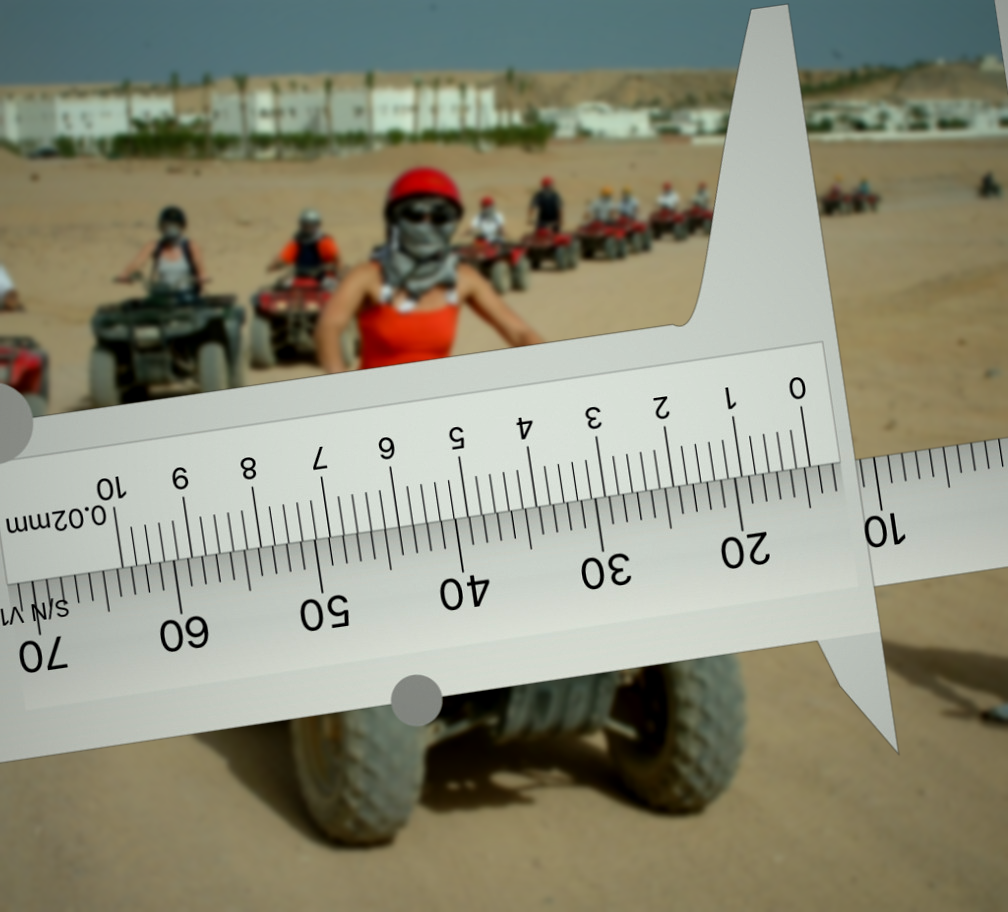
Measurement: 14.6 mm
